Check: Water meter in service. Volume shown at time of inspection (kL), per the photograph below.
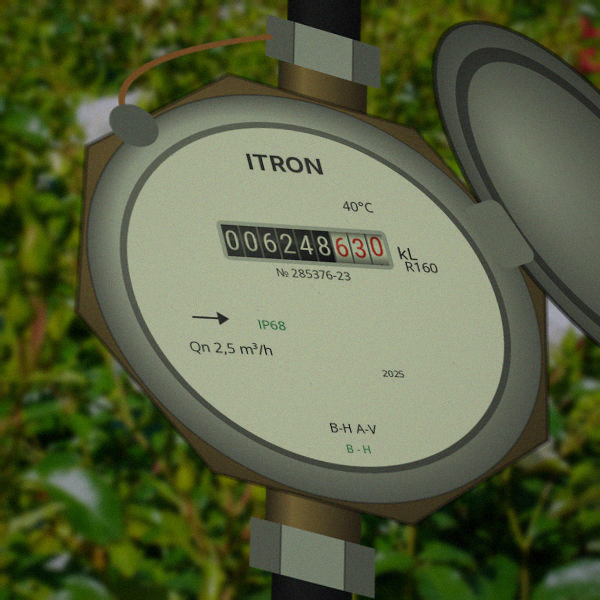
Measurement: 6248.630 kL
